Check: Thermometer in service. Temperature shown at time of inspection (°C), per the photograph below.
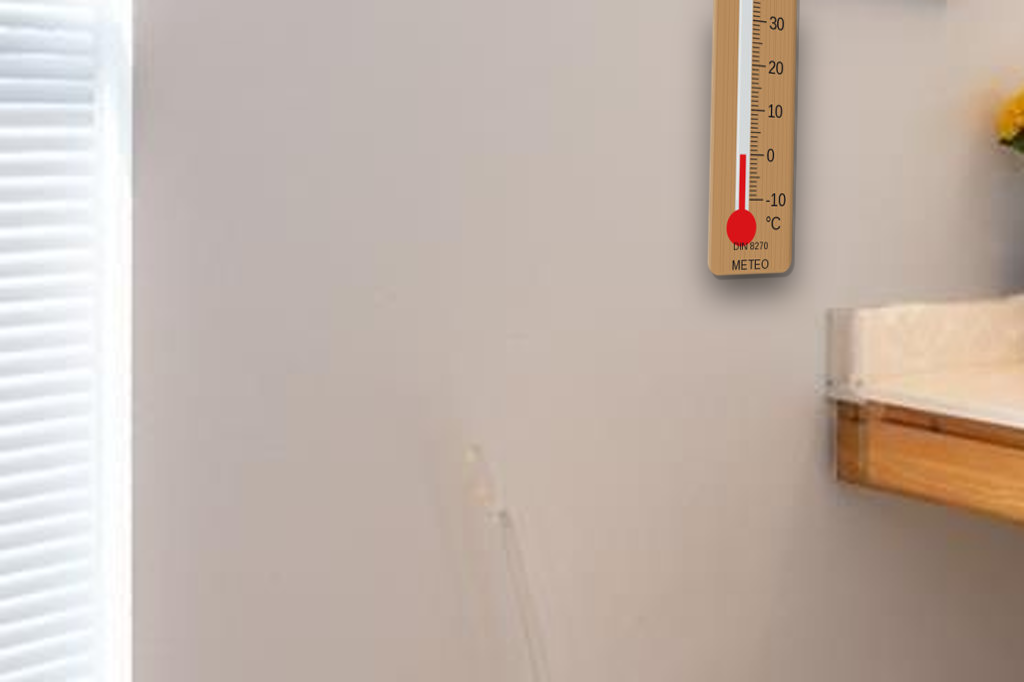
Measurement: 0 °C
